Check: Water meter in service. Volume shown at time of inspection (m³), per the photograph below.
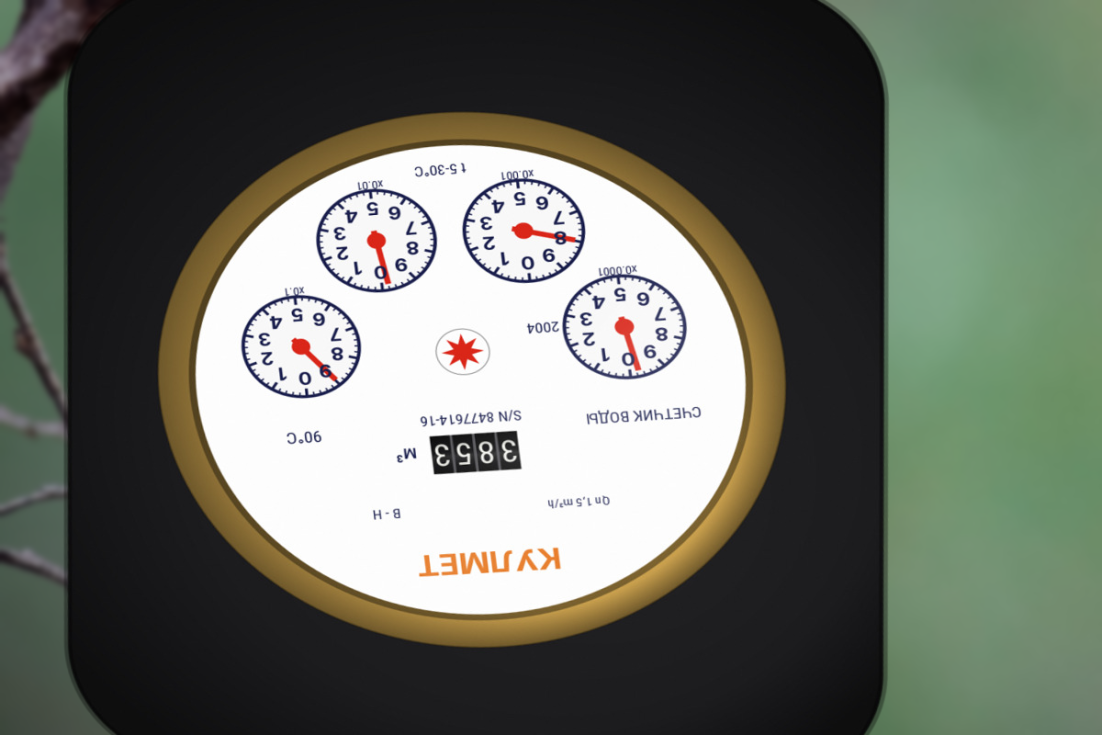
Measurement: 3853.8979 m³
